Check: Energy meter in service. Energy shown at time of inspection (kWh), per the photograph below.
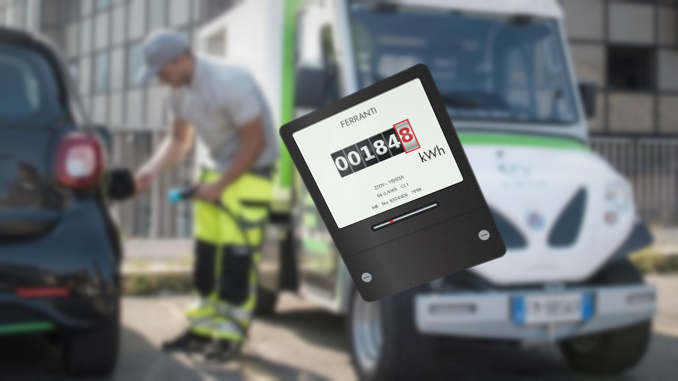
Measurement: 184.8 kWh
